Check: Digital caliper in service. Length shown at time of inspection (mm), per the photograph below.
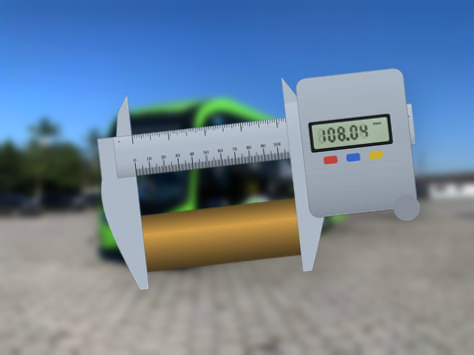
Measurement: 108.04 mm
